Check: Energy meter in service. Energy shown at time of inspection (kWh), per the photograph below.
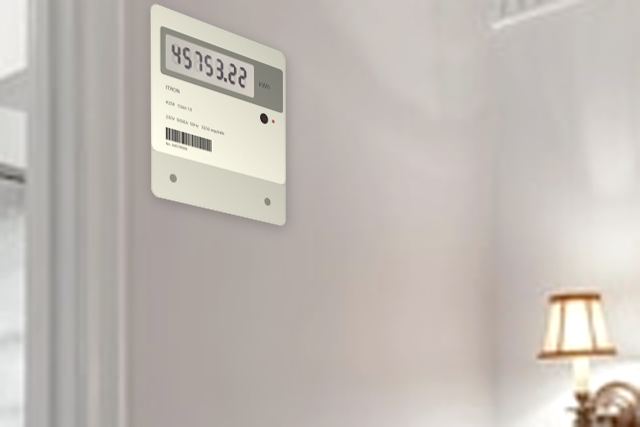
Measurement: 45753.22 kWh
